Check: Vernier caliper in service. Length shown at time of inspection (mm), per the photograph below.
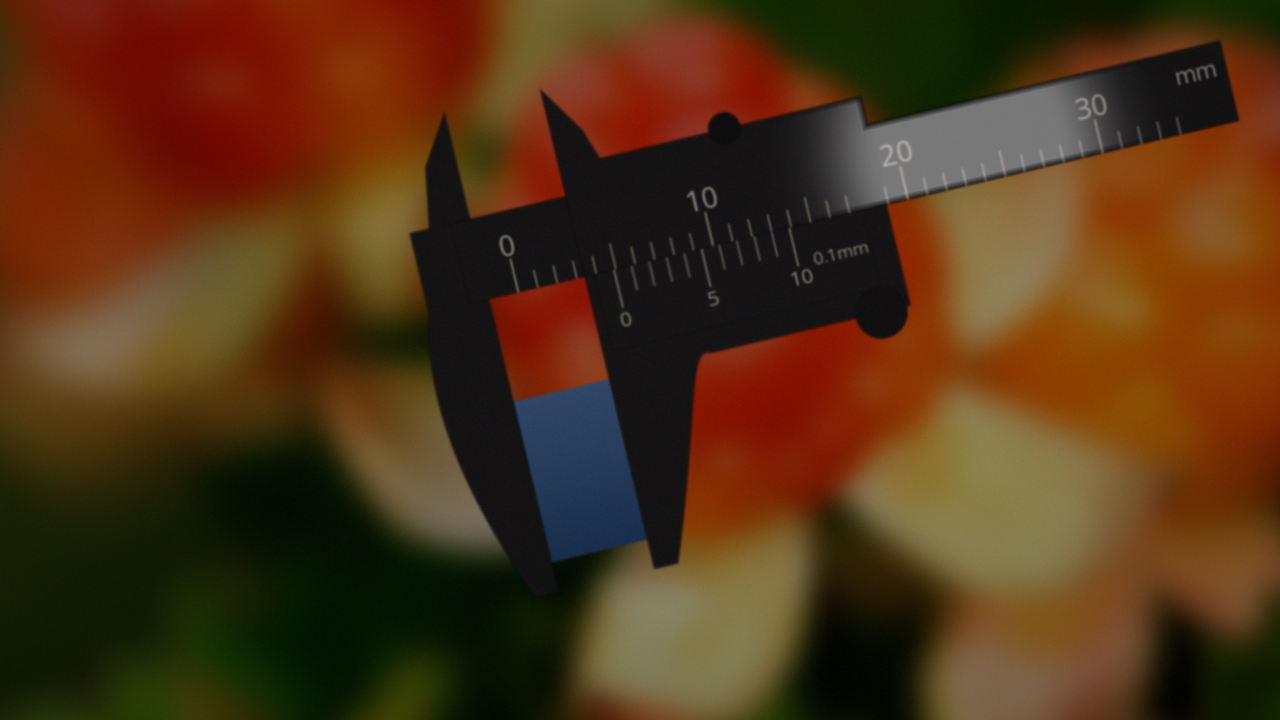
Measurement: 4.9 mm
